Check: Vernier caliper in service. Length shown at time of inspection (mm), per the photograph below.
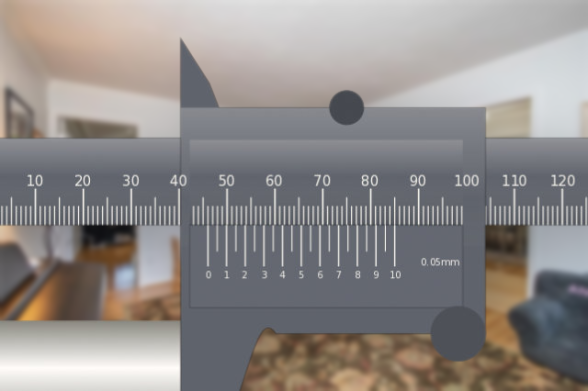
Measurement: 46.0 mm
